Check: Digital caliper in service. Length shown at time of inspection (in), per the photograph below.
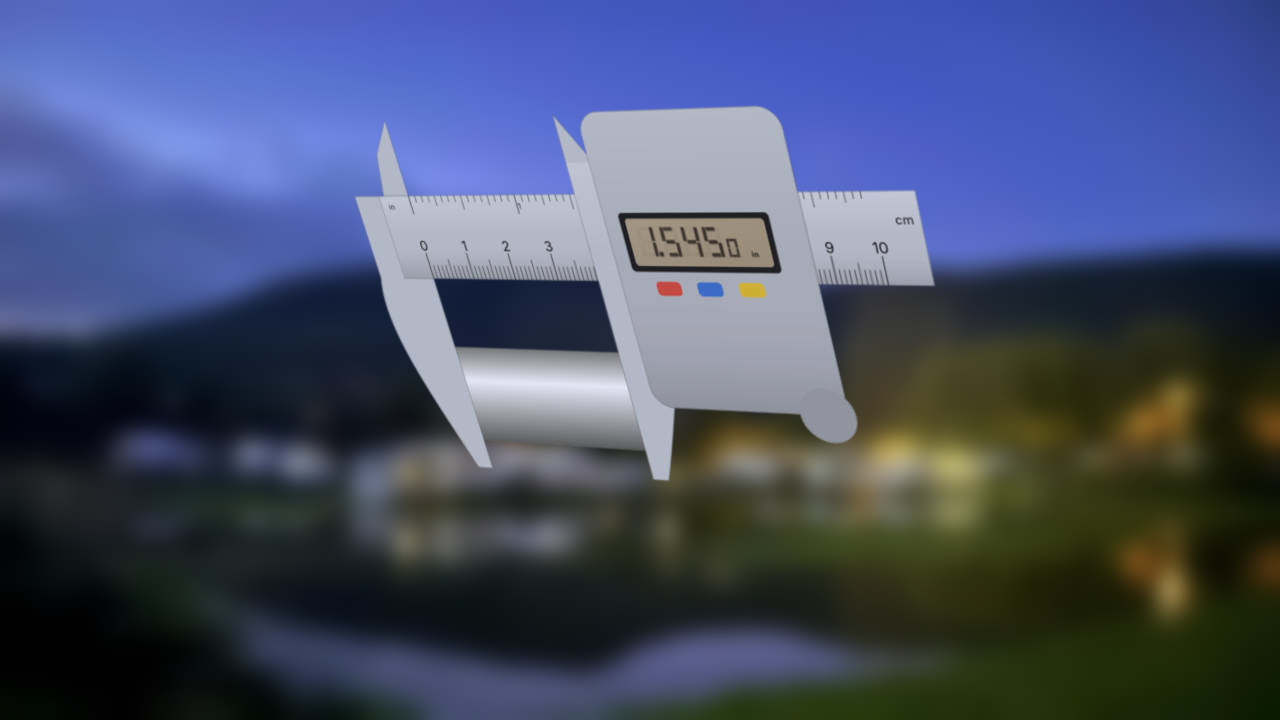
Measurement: 1.5450 in
